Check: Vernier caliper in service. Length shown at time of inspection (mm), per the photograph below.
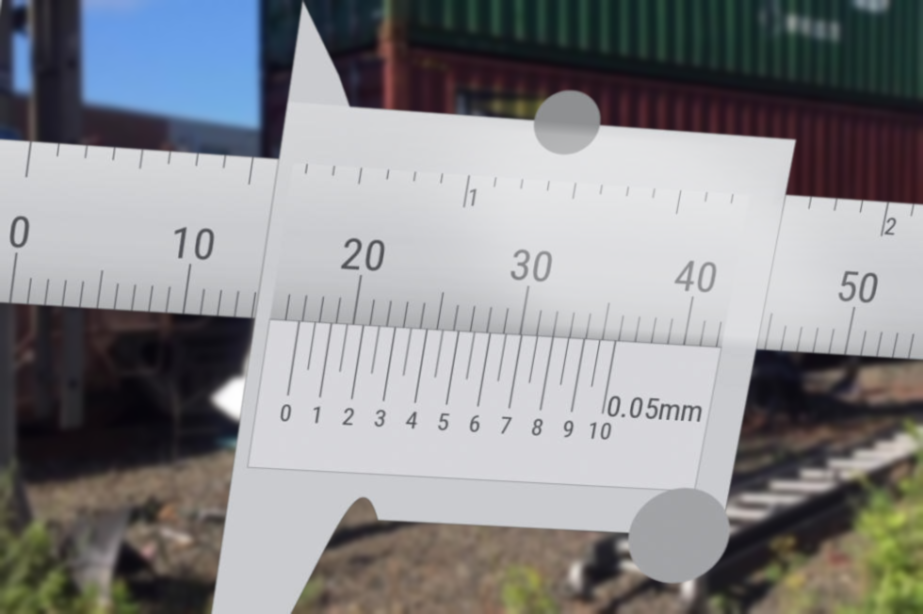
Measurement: 16.8 mm
